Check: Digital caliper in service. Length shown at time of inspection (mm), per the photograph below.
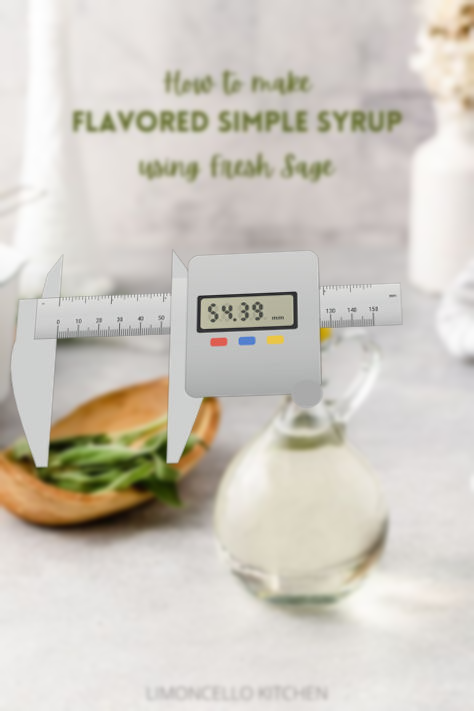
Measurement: 54.39 mm
